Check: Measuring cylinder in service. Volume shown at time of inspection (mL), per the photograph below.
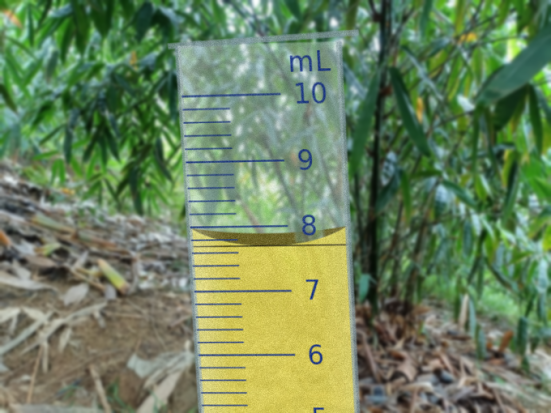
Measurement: 7.7 mL
